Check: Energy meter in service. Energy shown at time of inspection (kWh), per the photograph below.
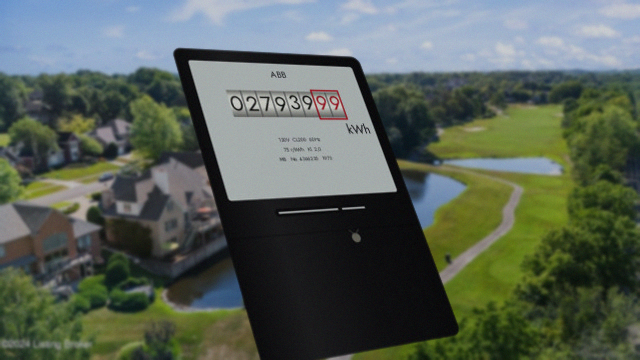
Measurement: 27939.99 kWh
